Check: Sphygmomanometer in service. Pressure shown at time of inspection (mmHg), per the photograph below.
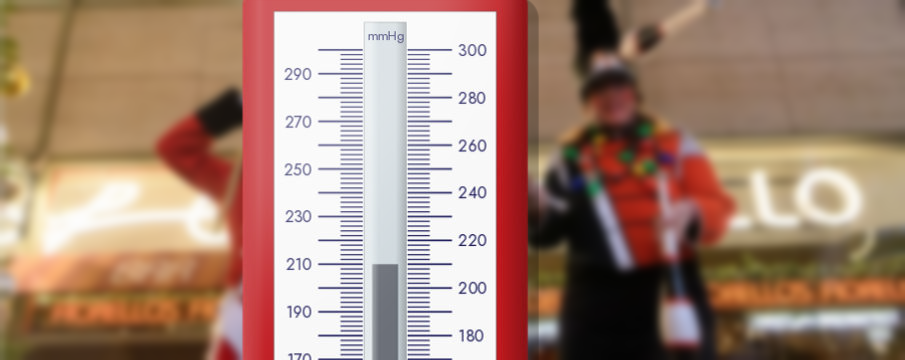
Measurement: 210 mmHg
